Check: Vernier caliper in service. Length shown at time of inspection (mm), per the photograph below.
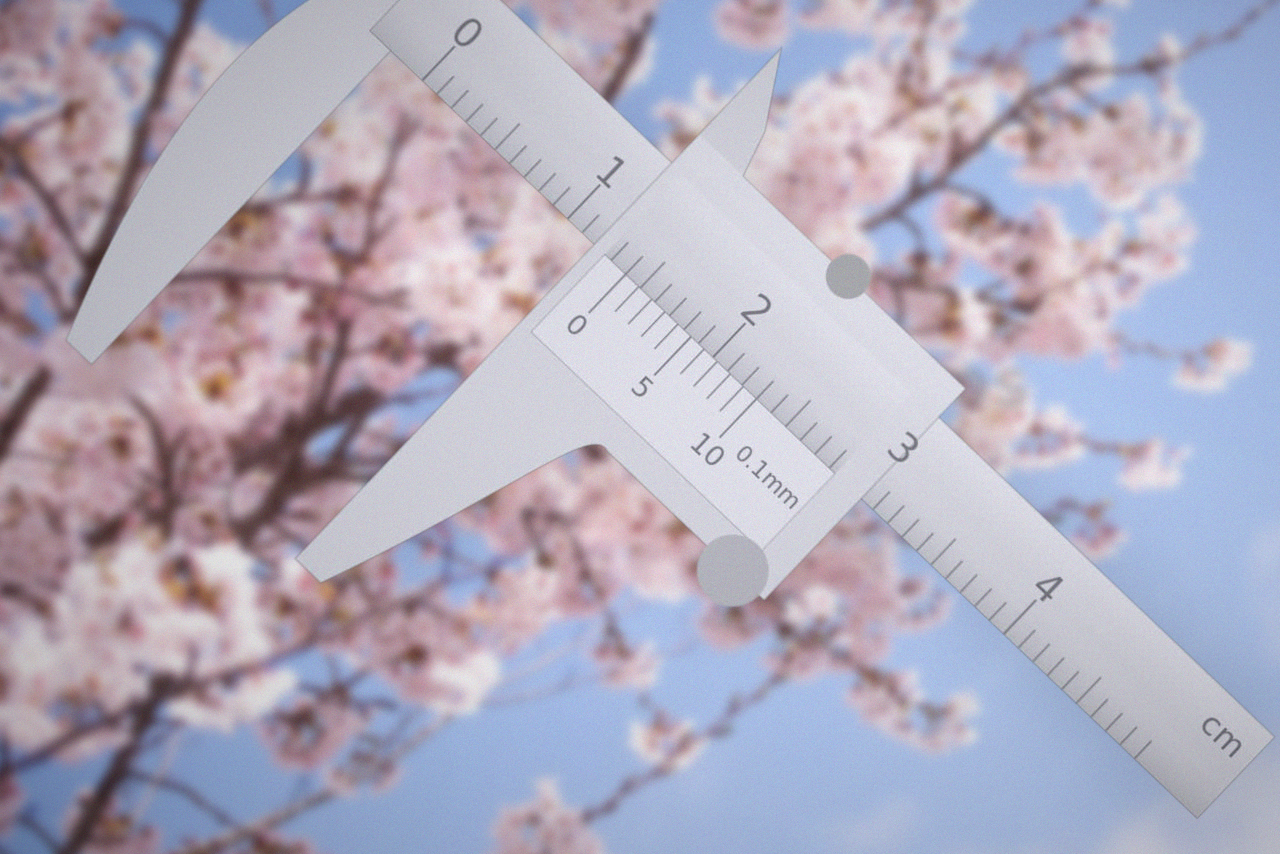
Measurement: 14.0 mm
